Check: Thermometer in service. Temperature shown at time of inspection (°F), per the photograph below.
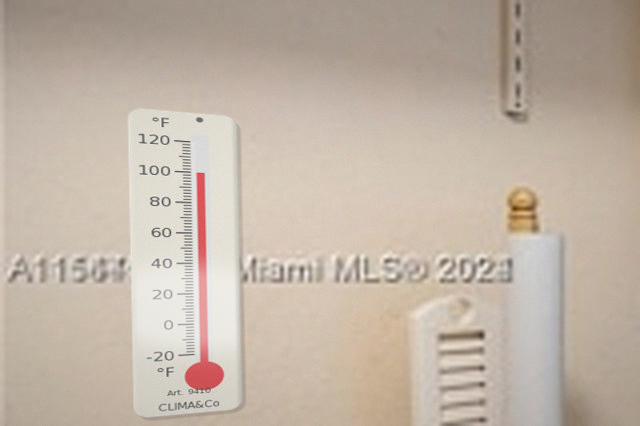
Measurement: 100 °F
